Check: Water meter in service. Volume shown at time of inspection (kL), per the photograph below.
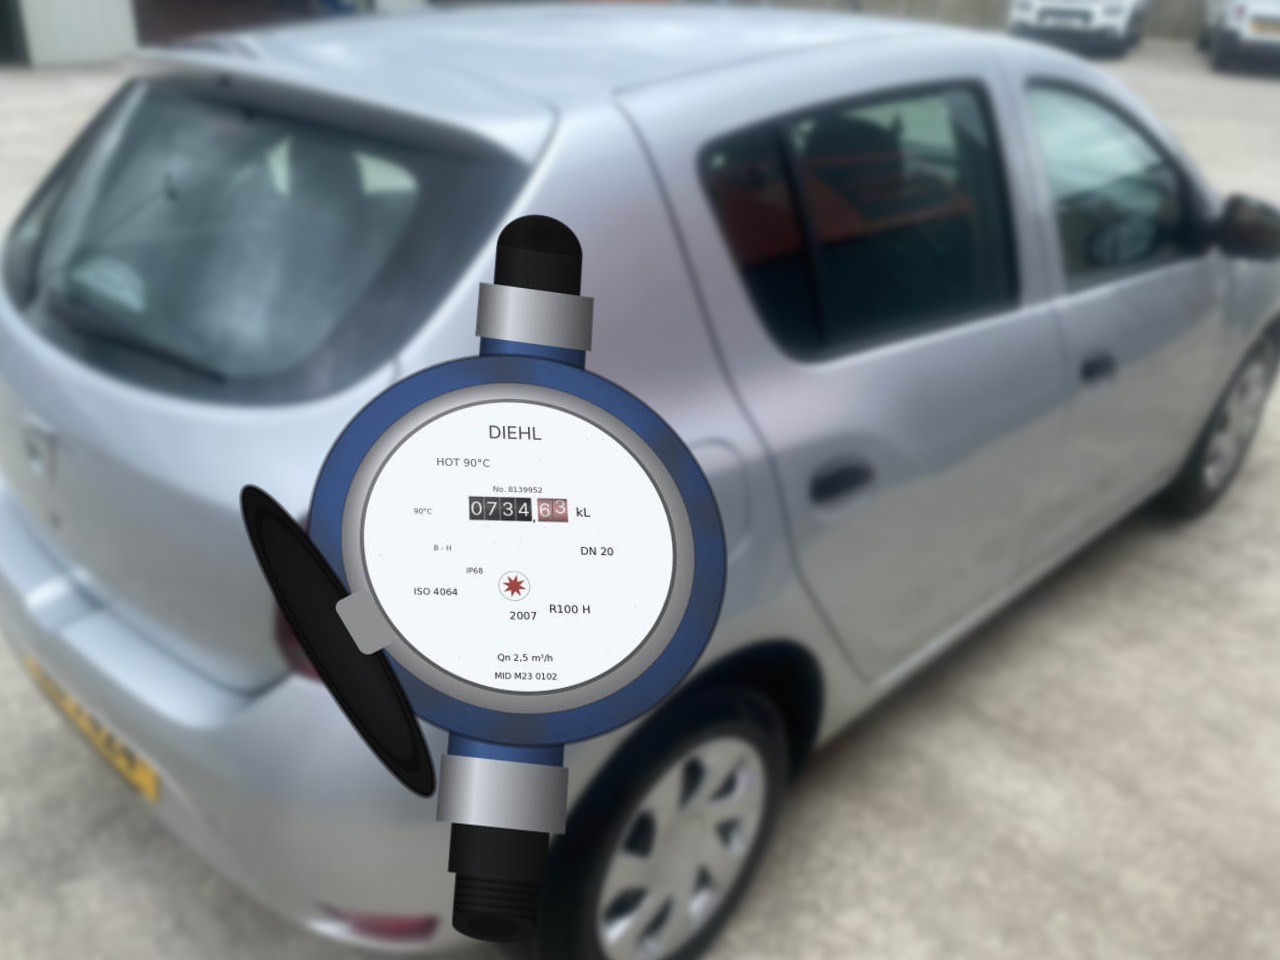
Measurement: 734.63 kL
